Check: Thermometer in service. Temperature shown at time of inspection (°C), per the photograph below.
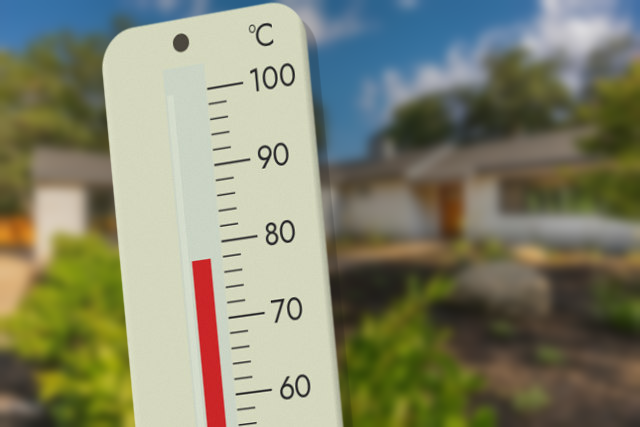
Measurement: 78 °C
